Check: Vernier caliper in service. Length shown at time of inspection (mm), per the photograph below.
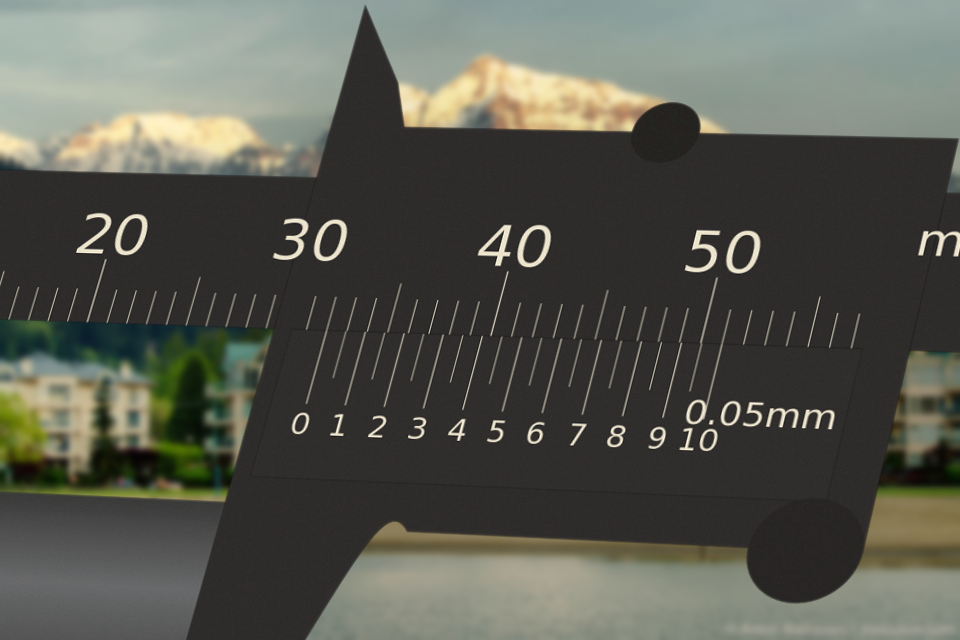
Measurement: 32.0 mm
